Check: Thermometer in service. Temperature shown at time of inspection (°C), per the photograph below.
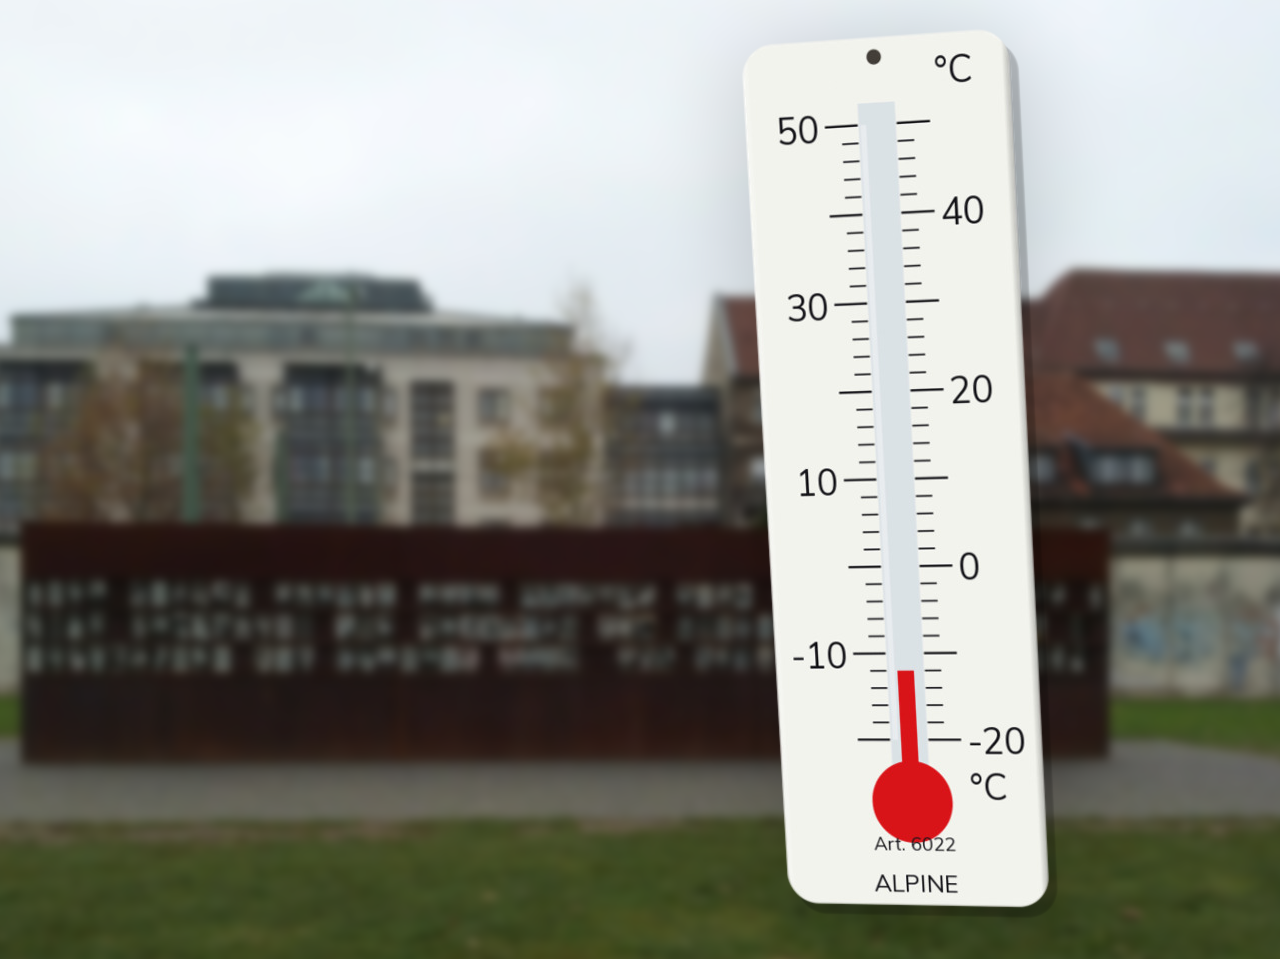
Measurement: -12 °C
